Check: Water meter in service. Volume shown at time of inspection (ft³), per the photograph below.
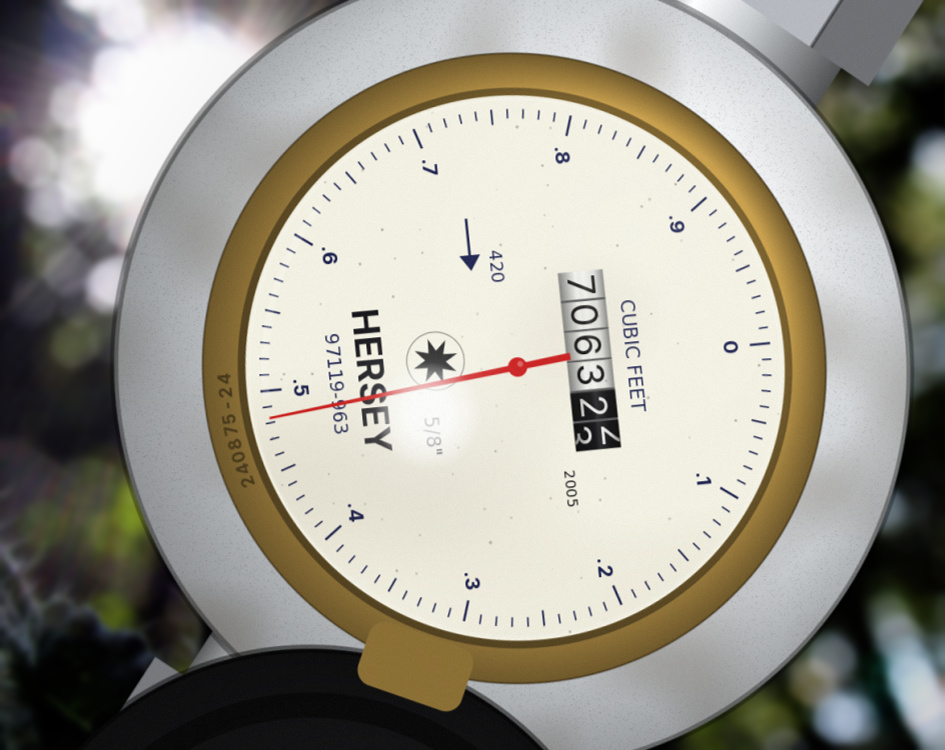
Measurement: 706322.48 ft³
